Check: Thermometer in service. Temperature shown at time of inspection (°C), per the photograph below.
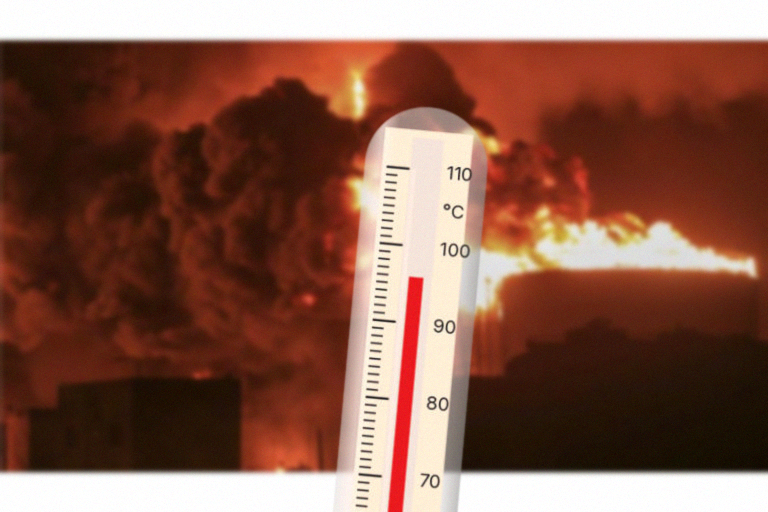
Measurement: 96 °C
